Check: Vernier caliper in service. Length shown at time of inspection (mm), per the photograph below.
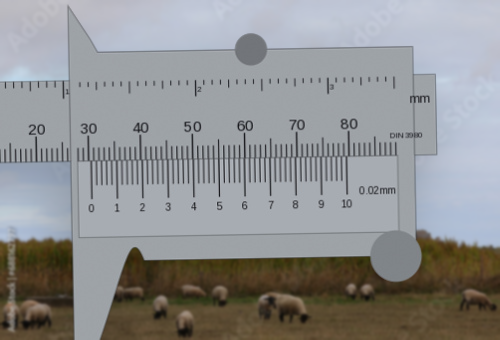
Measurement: 30.5 mm
